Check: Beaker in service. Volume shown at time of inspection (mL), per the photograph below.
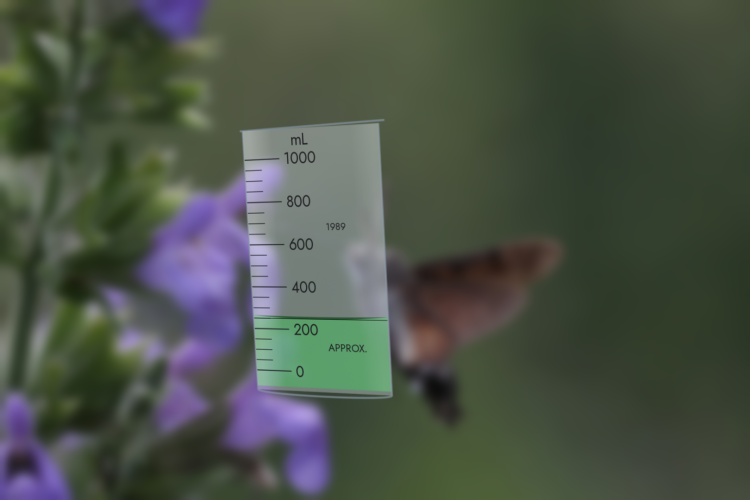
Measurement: 250 mL
